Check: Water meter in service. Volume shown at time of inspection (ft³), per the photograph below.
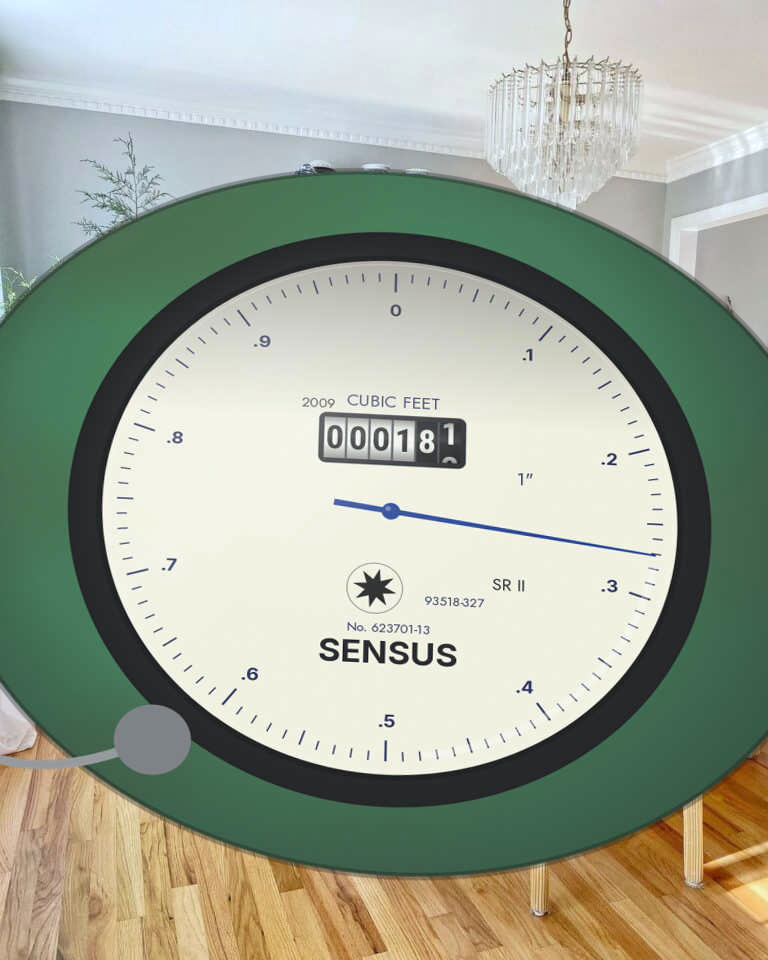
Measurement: 181.27 ft³
